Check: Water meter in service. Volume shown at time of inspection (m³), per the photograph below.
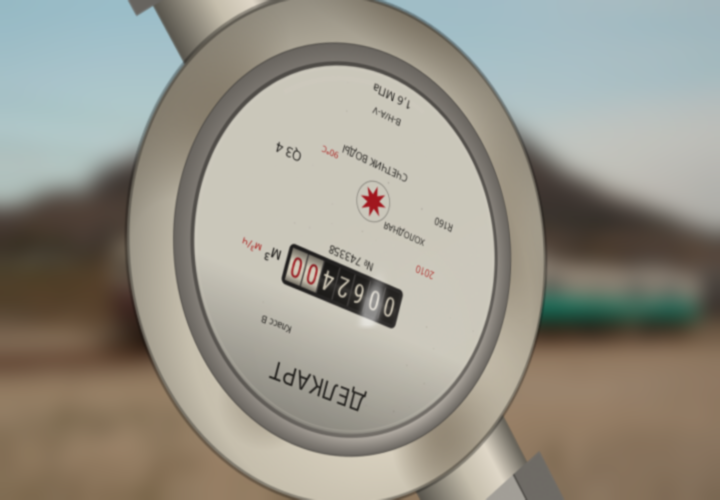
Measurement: 624.00 m³
